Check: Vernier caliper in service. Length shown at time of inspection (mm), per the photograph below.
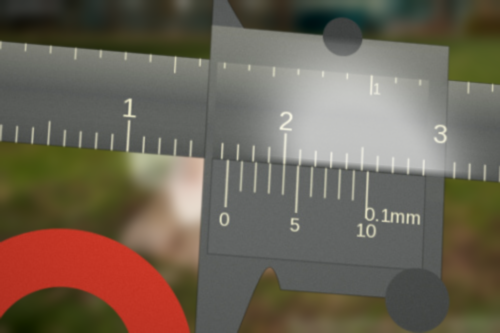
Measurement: 16.4 mm
